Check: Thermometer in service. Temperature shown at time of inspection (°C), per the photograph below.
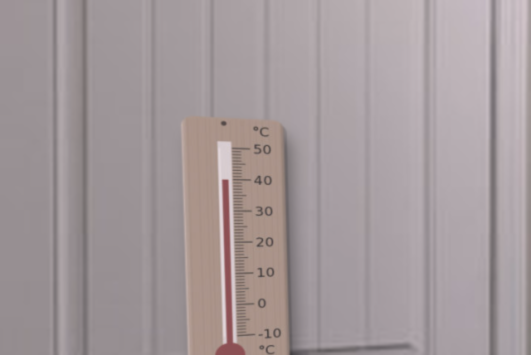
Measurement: 40 °C
